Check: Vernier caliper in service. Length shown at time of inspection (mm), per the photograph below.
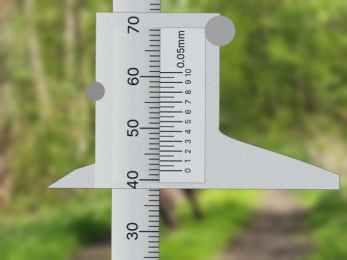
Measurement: 41.8 mm
